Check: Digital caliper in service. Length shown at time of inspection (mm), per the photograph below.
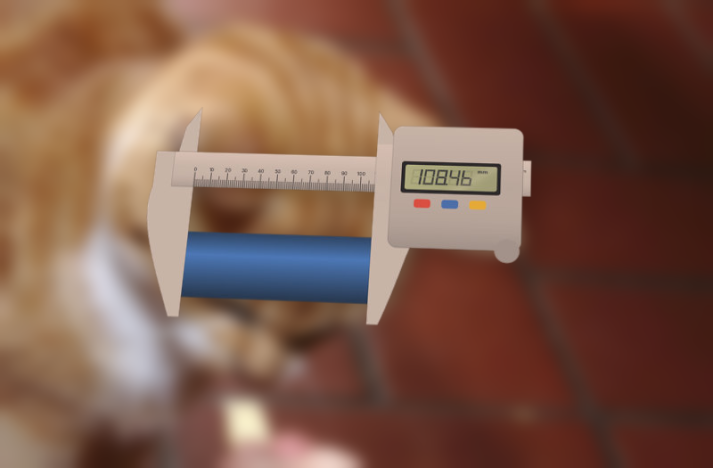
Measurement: 108.46 mm
